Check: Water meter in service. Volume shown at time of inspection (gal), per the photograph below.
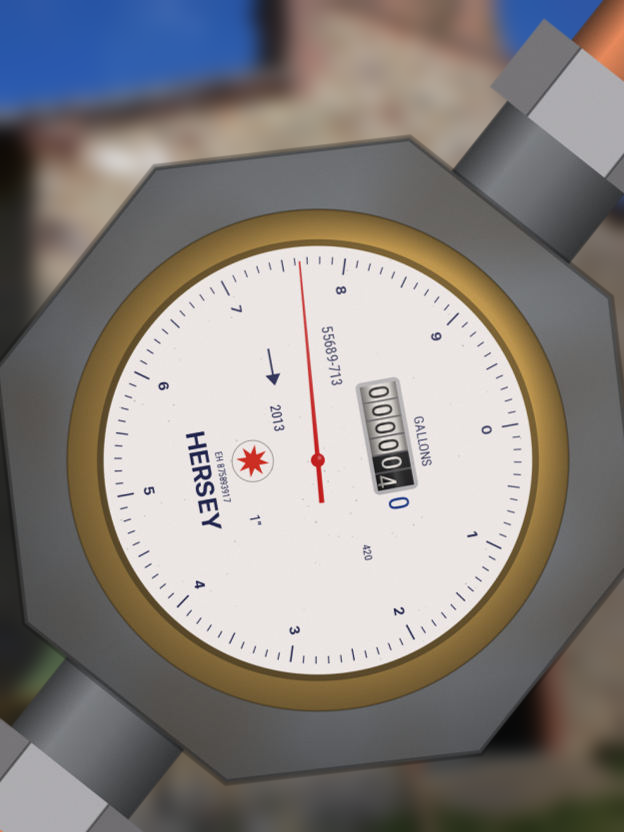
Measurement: 37.6 gal
